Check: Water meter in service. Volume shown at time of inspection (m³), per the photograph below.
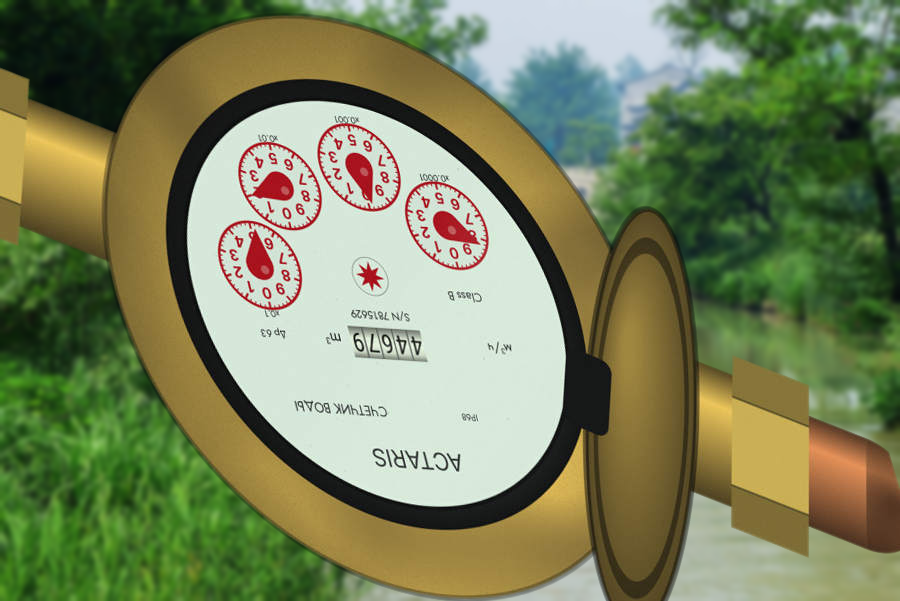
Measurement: 44679.5198 m³
